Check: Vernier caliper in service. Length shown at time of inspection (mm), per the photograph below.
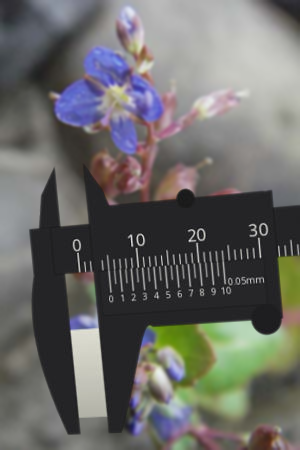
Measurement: 5.0 mm
